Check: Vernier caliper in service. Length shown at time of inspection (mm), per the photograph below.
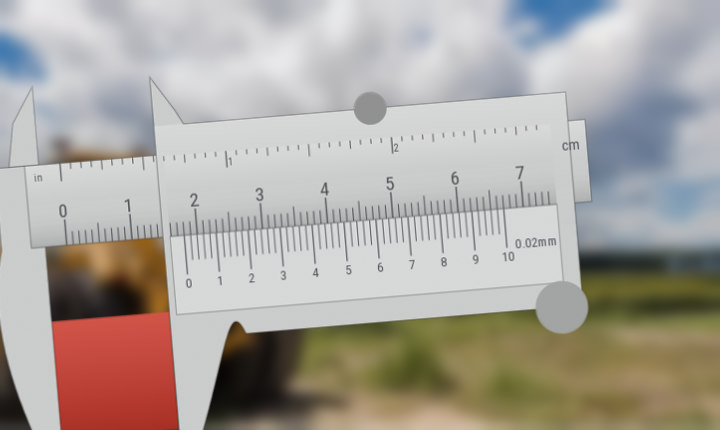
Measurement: 18.0 mm
